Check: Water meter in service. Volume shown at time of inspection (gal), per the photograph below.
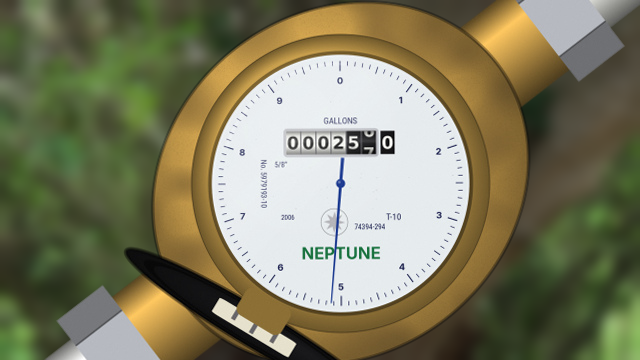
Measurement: 2565.1 gal
